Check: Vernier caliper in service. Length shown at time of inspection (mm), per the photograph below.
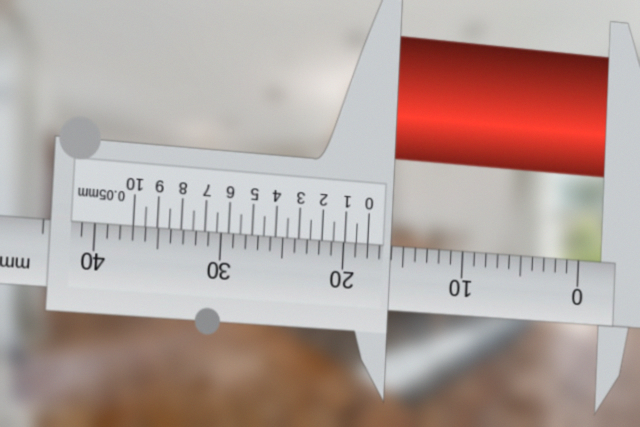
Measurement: 18.0 mm
